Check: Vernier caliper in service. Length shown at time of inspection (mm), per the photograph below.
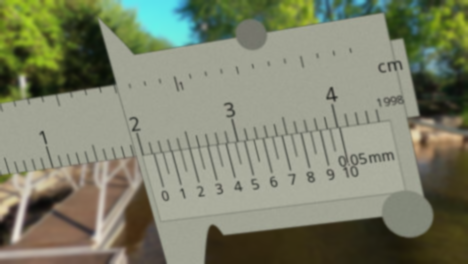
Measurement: 21.2 mm
